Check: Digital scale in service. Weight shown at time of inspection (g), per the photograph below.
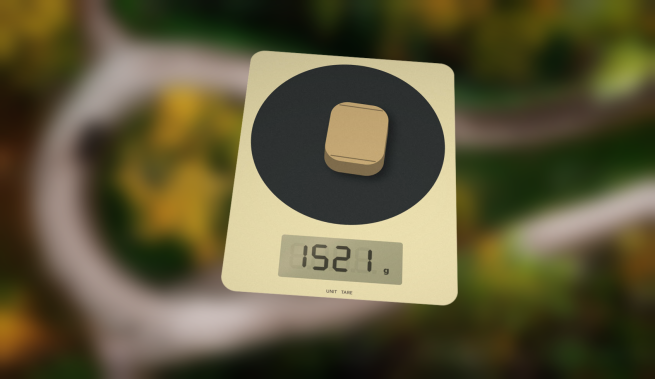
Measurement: 1521 g
